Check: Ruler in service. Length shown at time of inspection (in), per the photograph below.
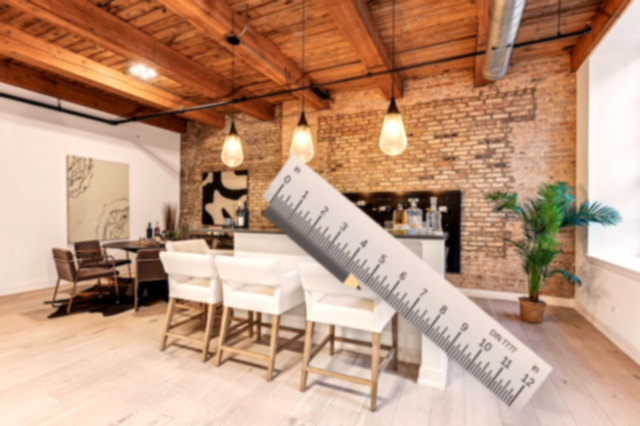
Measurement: 5 in
